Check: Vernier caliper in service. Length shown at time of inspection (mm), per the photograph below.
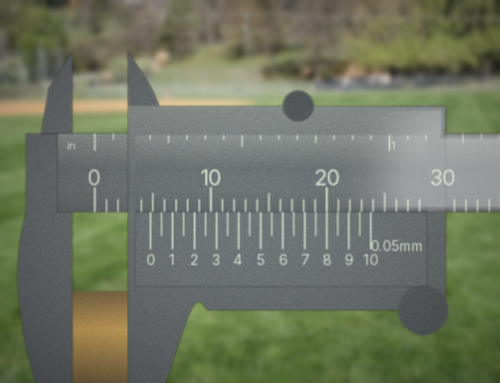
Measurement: 4.8 mm
